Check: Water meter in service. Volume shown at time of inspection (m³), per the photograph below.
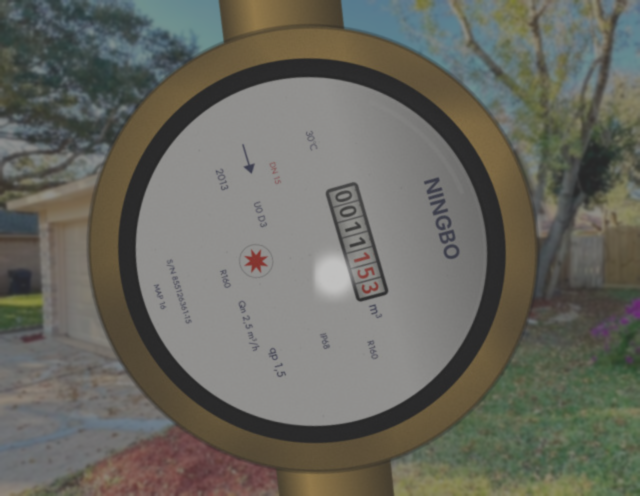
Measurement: 11.153 m³
